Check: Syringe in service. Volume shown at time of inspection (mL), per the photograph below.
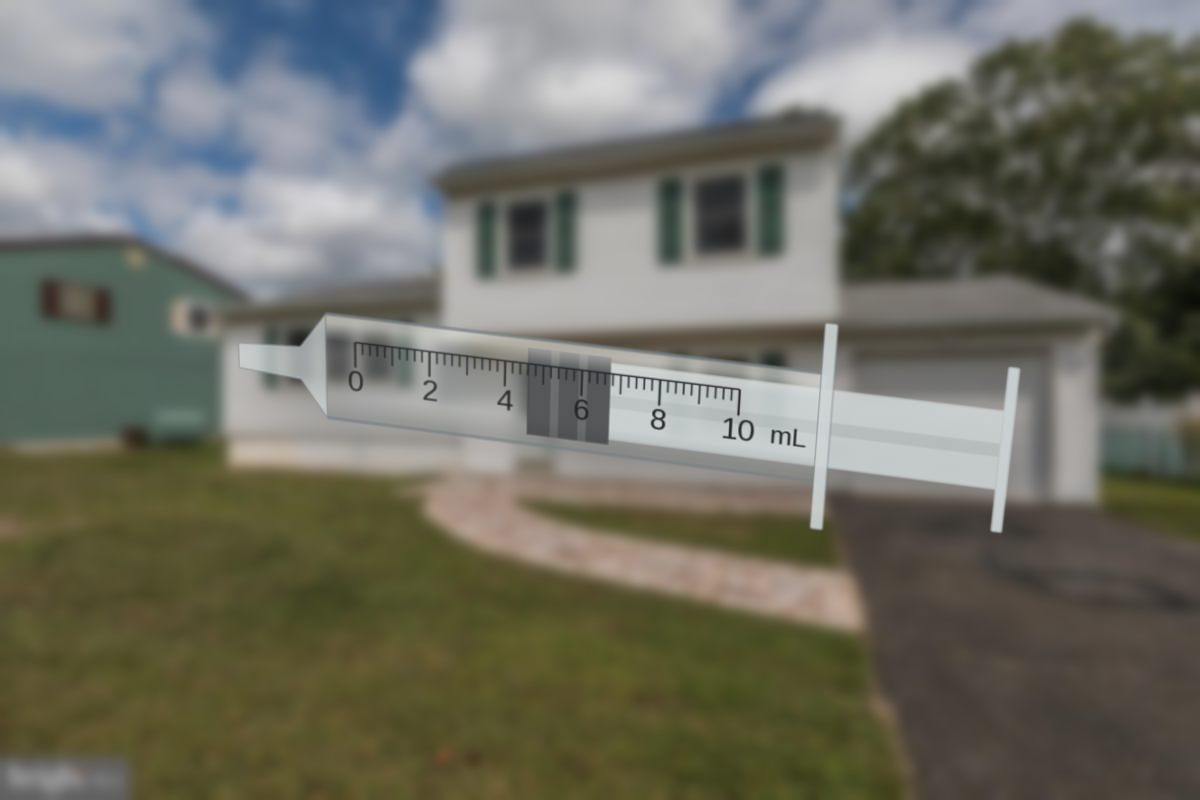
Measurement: 4.6 mL
